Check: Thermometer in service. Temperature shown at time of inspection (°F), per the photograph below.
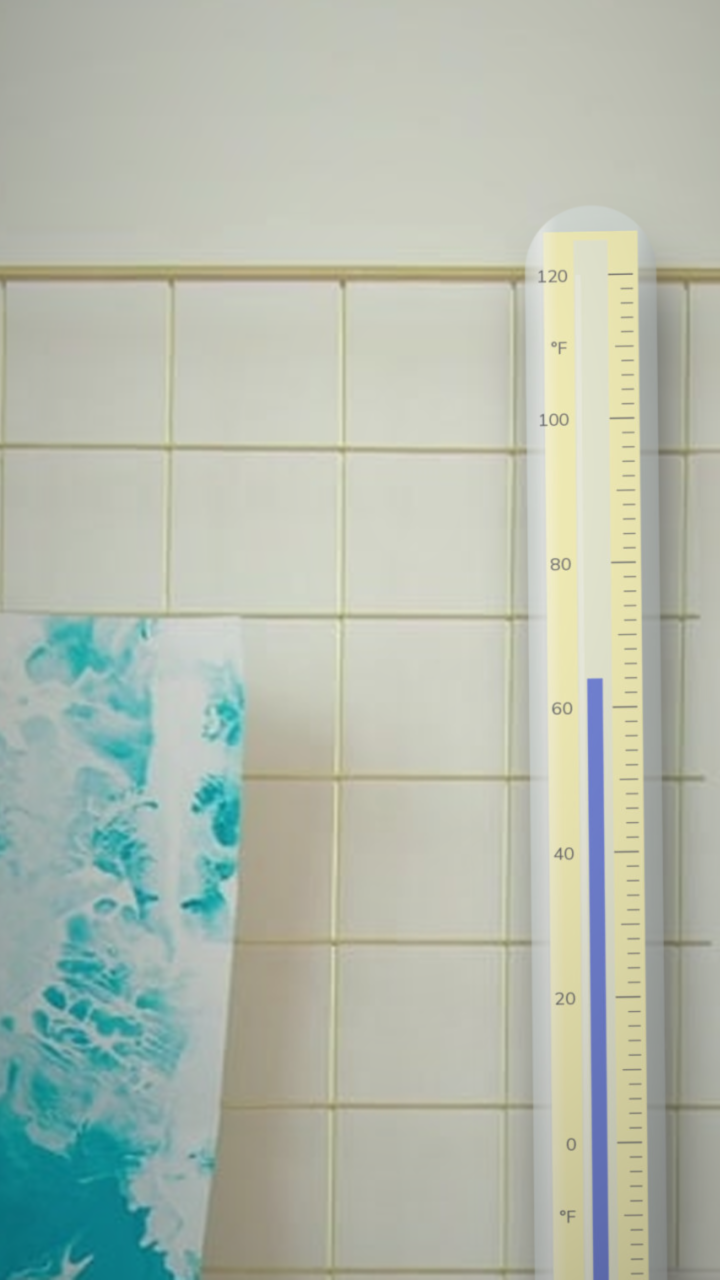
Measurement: 64 °F
